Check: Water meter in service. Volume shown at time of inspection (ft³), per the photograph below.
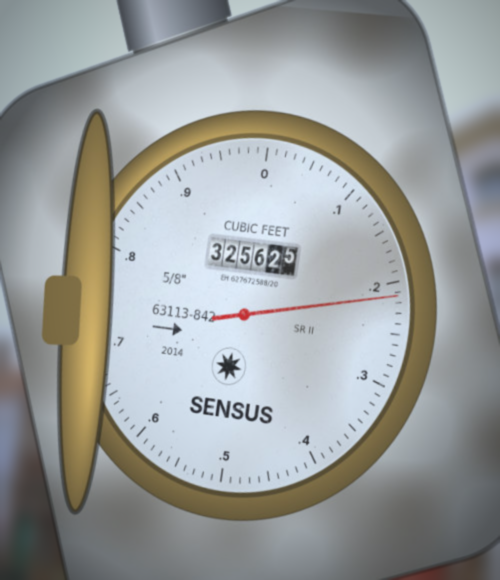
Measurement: 325625.21 ft³
